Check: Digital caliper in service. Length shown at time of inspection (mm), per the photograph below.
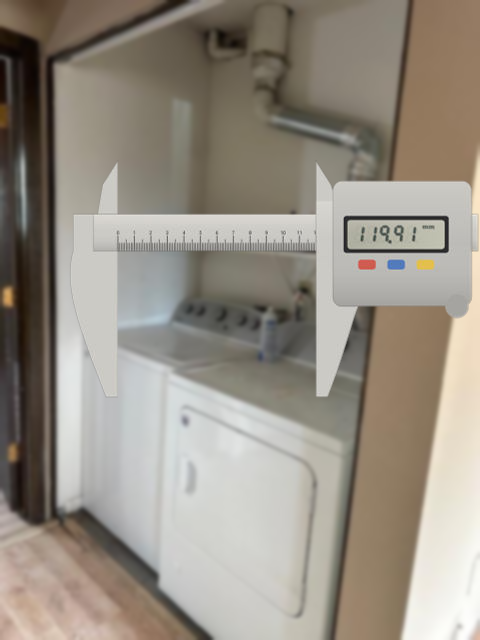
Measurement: 119.91 mm
